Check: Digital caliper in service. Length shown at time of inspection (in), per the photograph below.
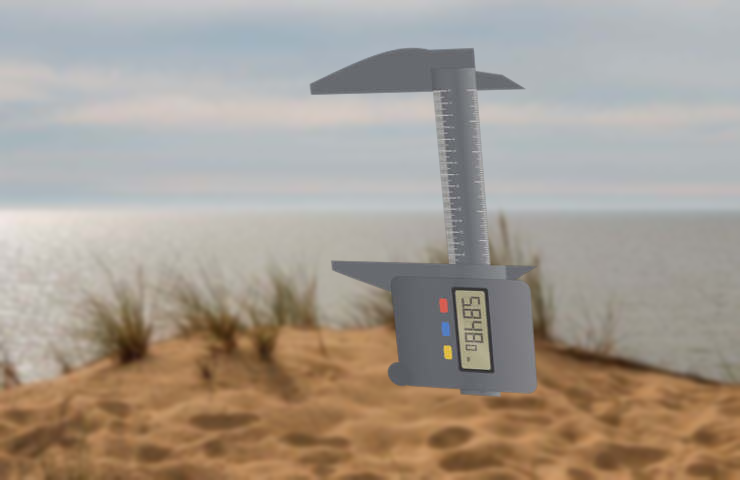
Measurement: 5.8480 in
